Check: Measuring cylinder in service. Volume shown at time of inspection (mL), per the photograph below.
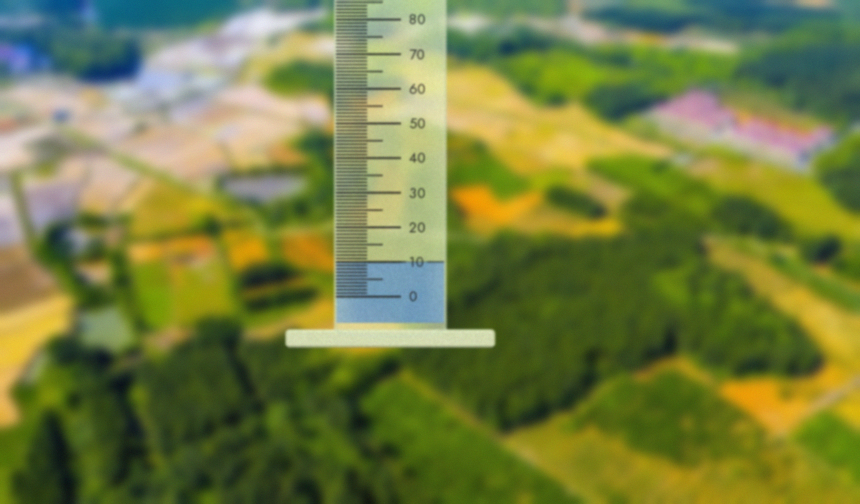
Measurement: 10 mL
